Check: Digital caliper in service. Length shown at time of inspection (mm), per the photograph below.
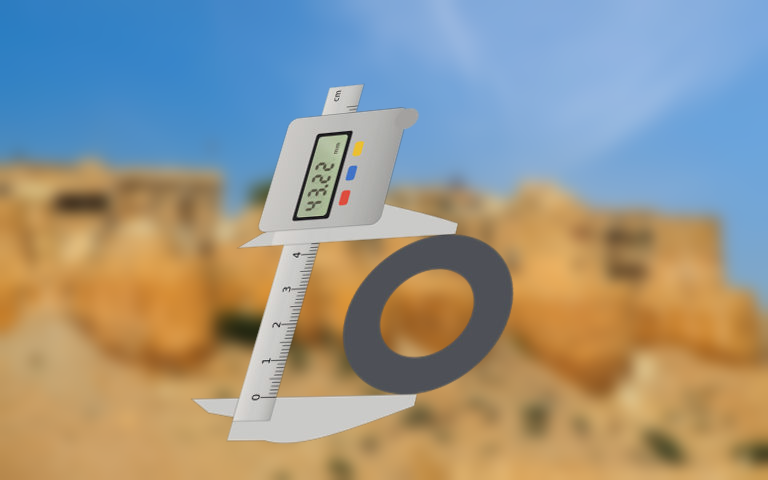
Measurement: 43.22 mm
